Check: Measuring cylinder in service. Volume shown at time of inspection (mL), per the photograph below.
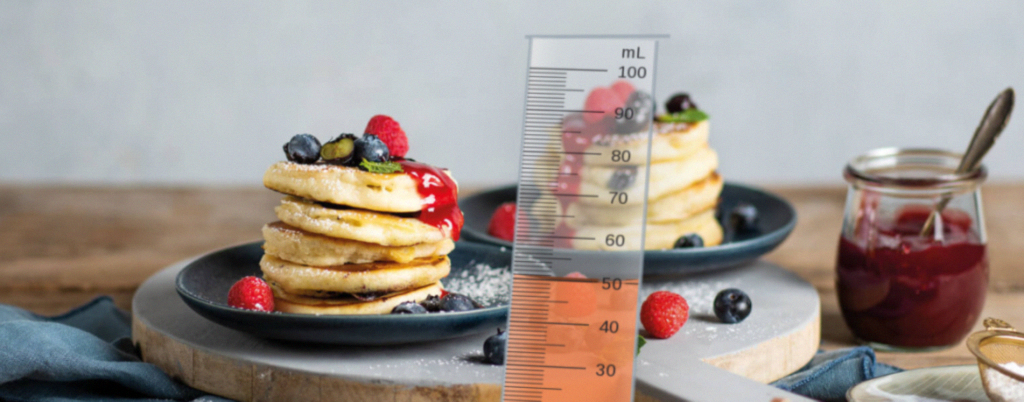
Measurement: 50 mL
